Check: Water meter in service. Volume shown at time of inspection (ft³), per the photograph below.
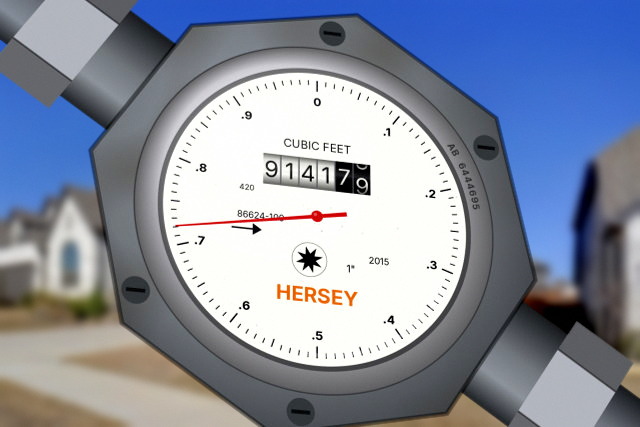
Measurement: 914178.72 ft³
